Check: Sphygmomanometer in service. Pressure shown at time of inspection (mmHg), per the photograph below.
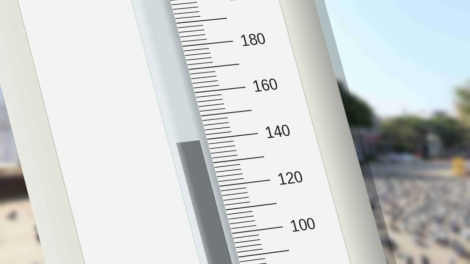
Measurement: 140 mmHg
